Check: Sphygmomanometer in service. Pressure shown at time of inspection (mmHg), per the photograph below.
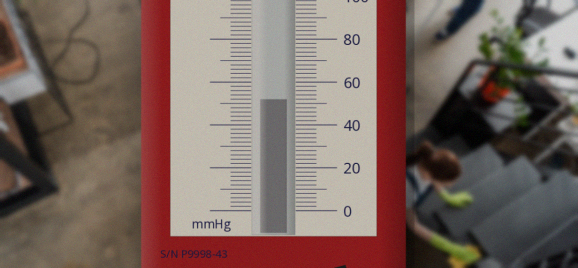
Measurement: 52 mmHg
